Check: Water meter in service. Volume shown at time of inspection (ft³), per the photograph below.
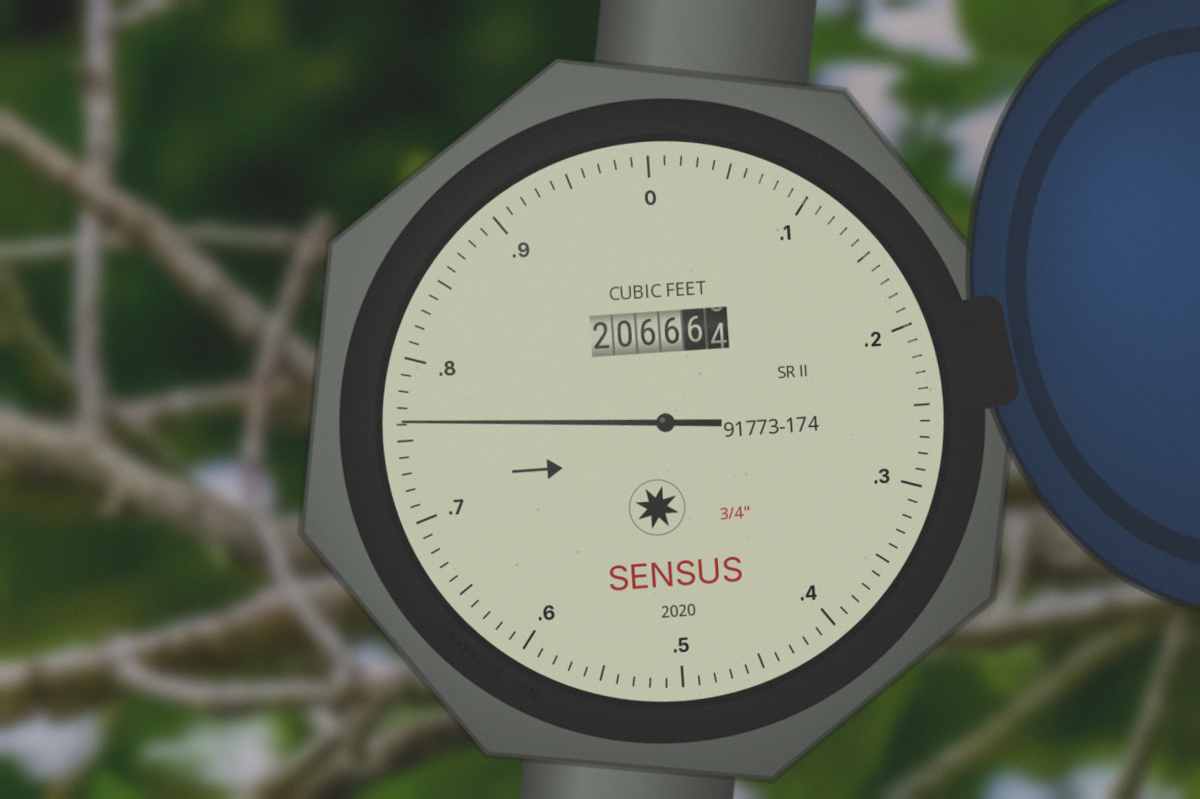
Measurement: 206663.76 ft³
